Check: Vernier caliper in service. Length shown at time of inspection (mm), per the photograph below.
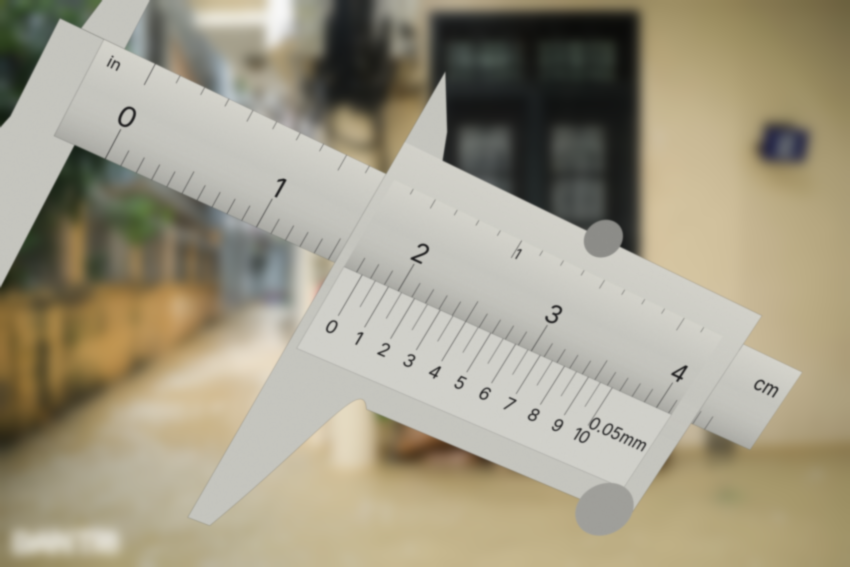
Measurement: 17.4 mm
